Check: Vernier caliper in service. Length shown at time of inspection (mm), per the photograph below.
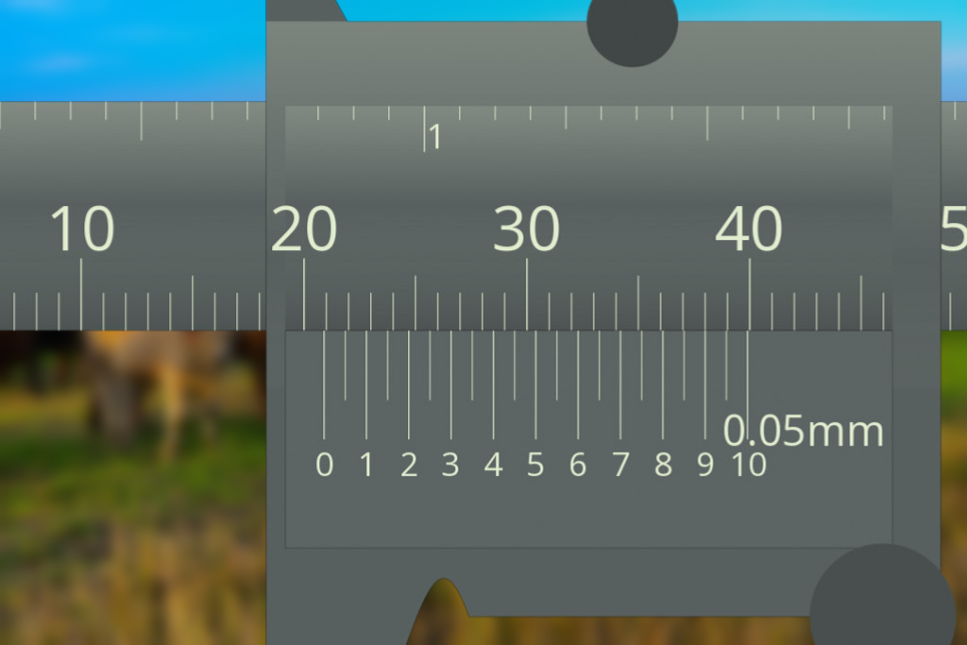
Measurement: 20.90 mm
